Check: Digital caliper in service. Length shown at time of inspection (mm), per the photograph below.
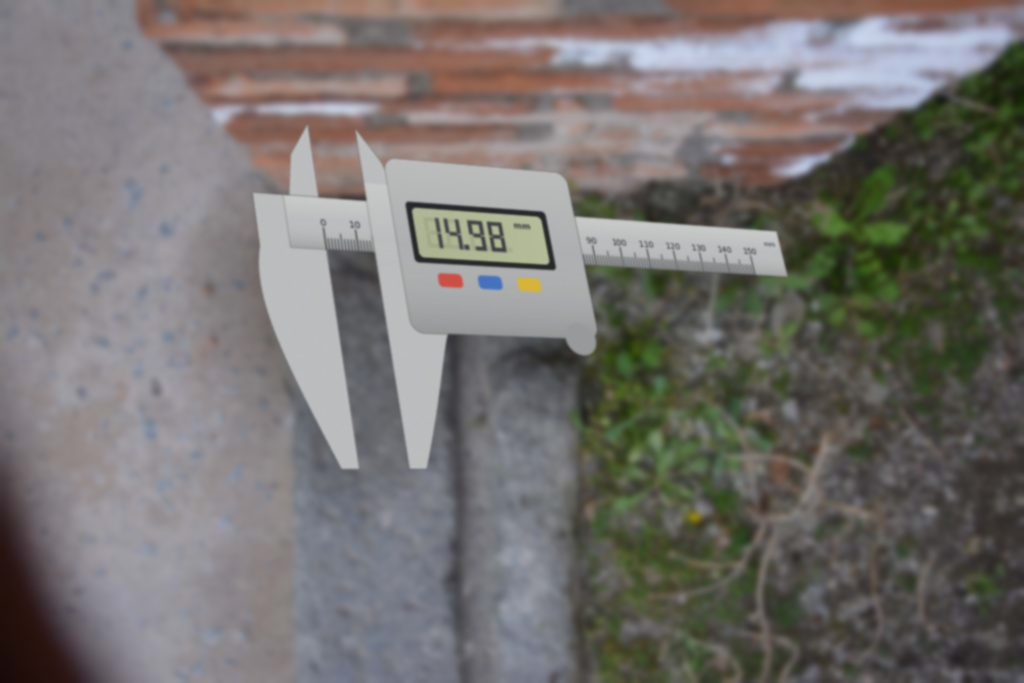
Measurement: 14.98 mm
